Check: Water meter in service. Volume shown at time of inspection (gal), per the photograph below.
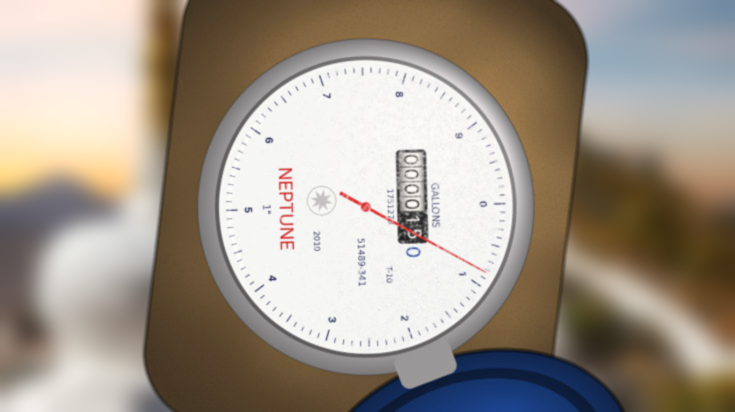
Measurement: 150.8 gal
